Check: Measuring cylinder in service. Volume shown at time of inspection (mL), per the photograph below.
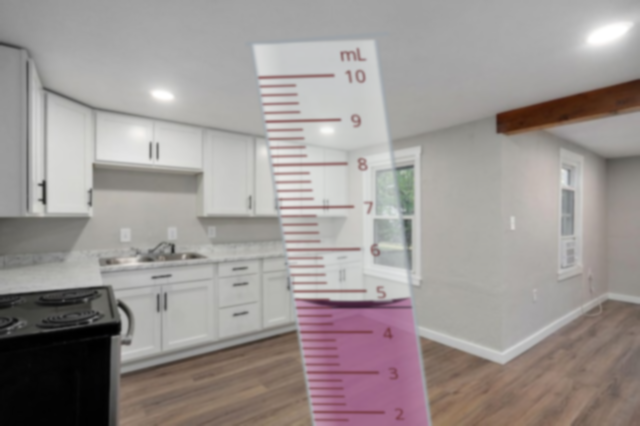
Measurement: 4.6 mL
